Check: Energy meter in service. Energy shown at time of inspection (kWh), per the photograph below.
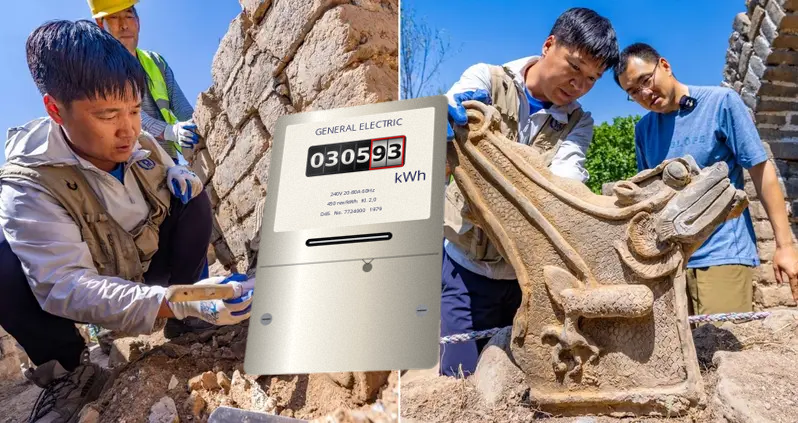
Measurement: 305.93 kWh
